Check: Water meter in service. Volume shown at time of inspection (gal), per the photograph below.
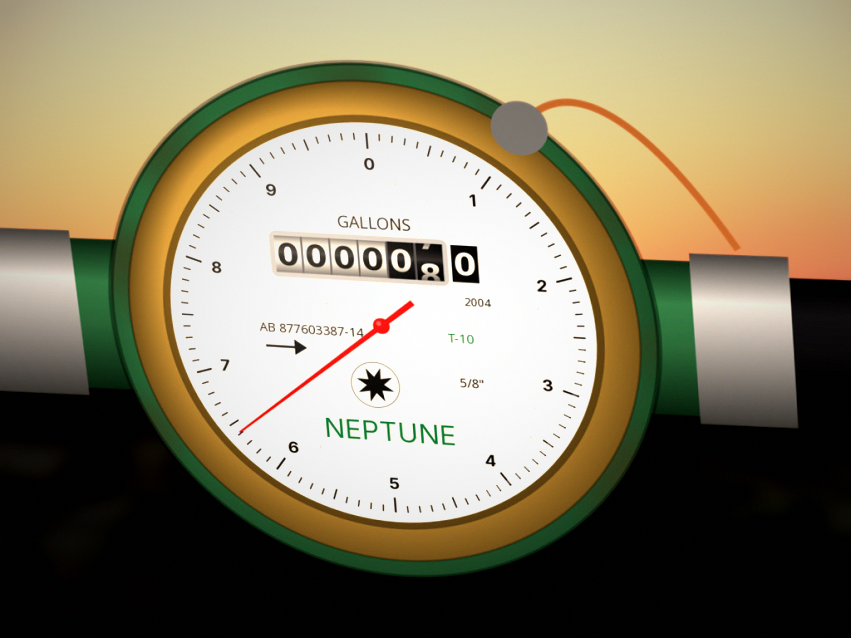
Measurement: 76.4 gal
